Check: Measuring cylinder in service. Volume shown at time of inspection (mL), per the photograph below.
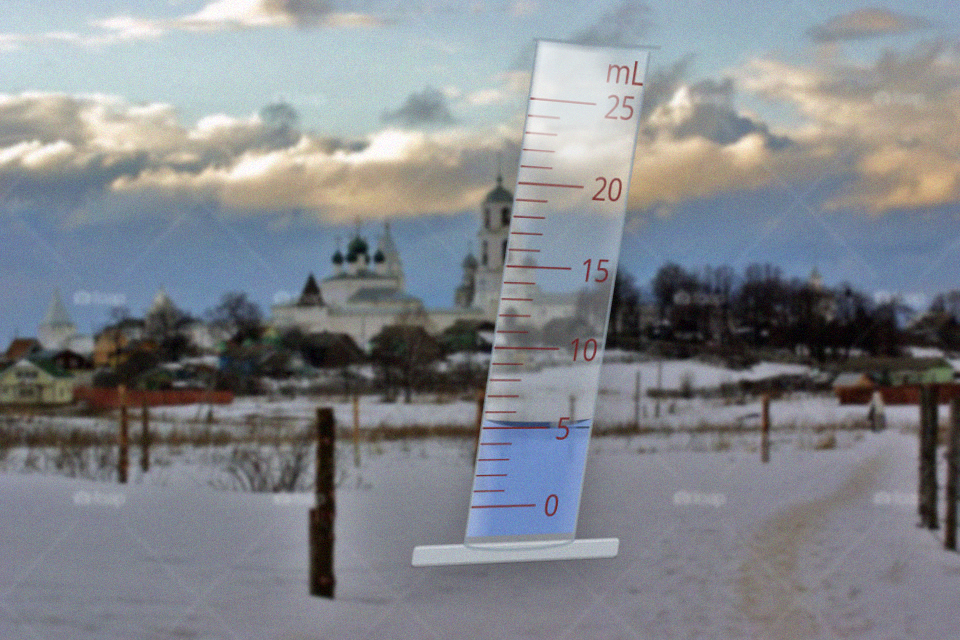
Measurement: 5 mL
